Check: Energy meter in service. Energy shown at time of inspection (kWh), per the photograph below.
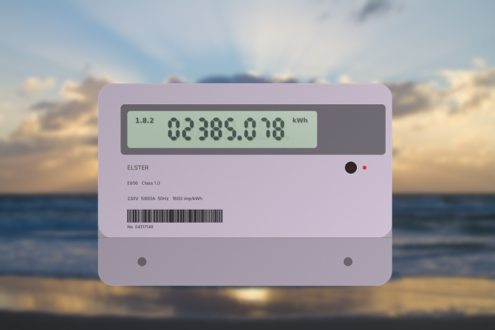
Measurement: 2385.078 kWh
